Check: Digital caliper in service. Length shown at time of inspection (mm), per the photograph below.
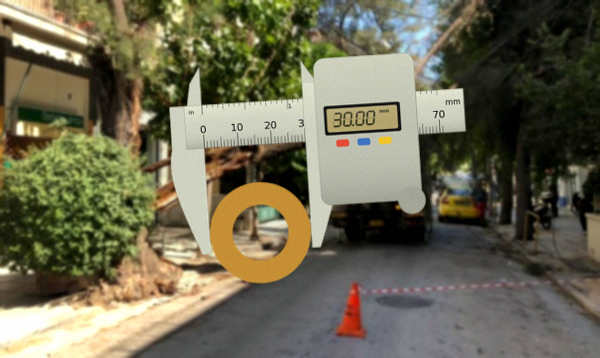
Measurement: 30.00 mm
